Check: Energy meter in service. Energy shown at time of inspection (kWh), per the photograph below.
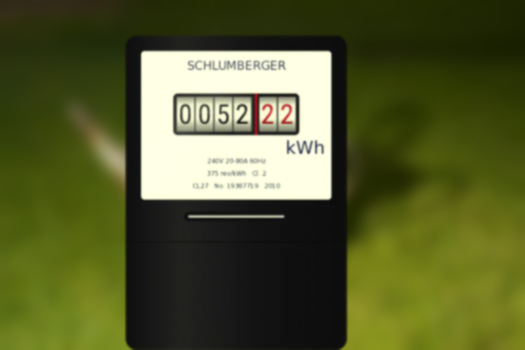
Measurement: 52.22 kWh
